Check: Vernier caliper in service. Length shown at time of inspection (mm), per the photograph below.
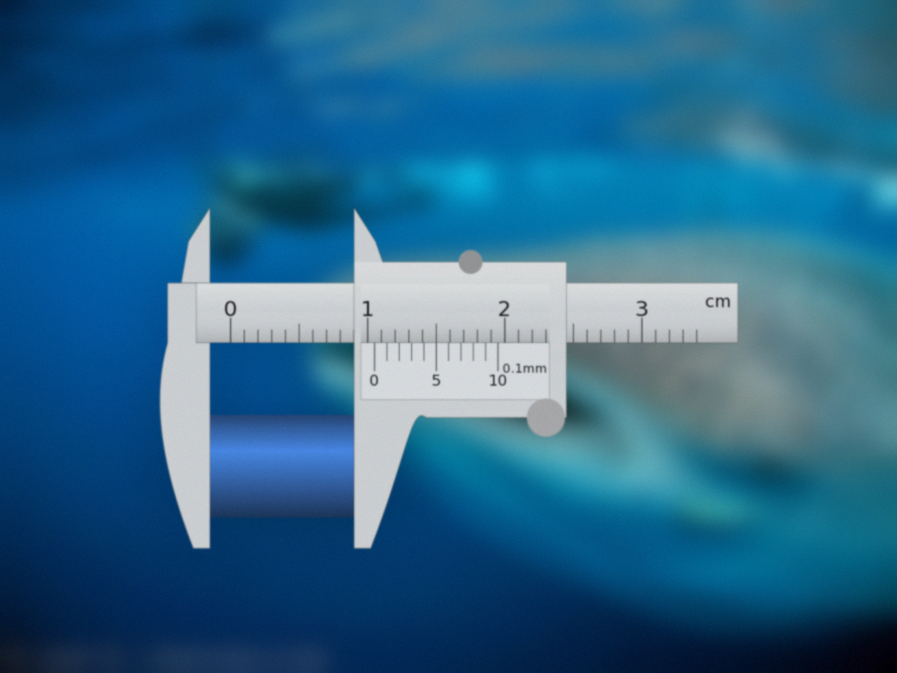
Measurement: 10.5 mm
